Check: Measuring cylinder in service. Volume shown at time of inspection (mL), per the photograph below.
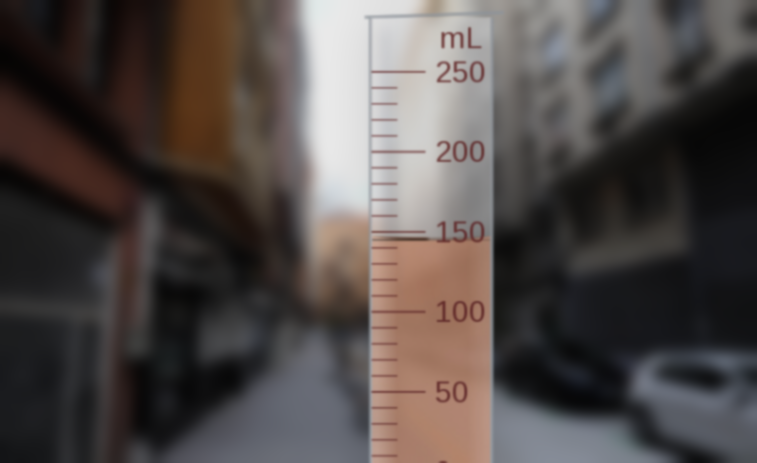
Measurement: 145 mL
